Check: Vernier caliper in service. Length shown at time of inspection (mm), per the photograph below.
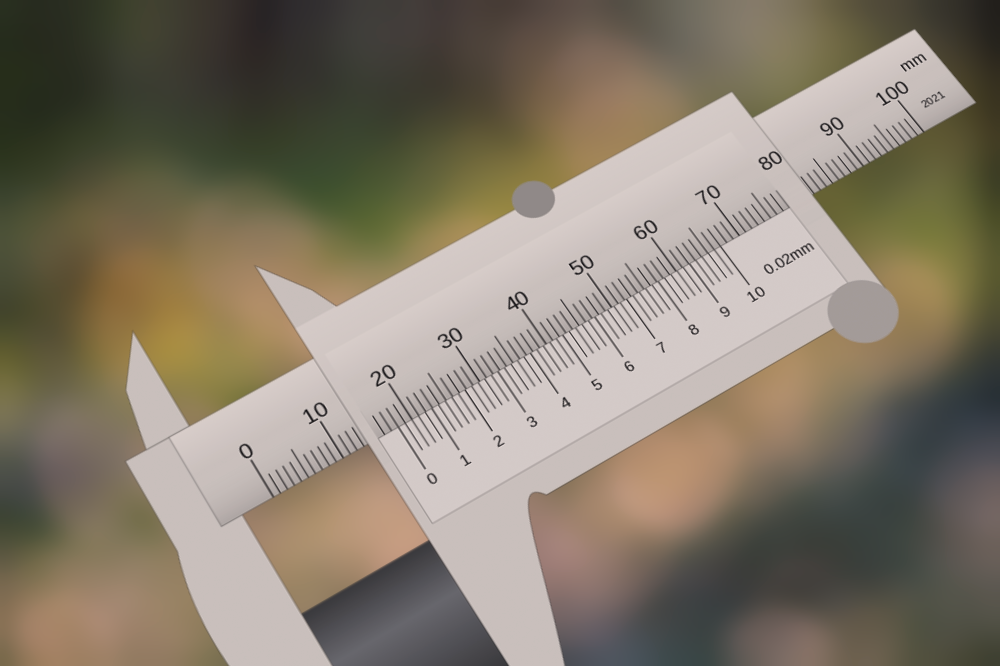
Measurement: 18.0 mm
